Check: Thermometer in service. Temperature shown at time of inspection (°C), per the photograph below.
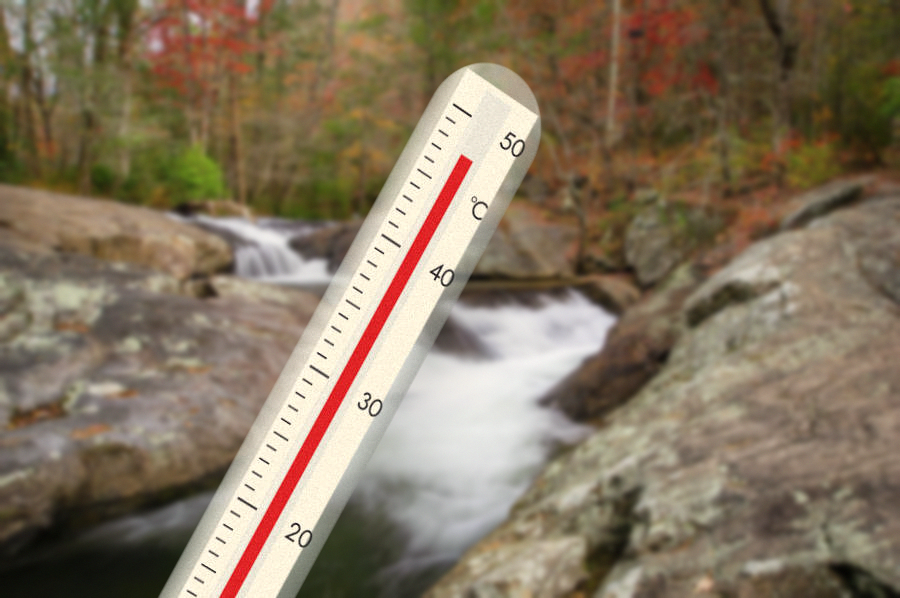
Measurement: 47.5 °C
